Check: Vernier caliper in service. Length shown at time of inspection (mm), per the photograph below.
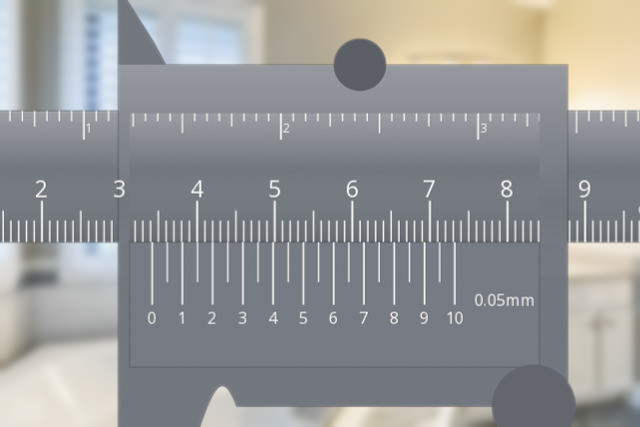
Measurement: 34.2 mm
